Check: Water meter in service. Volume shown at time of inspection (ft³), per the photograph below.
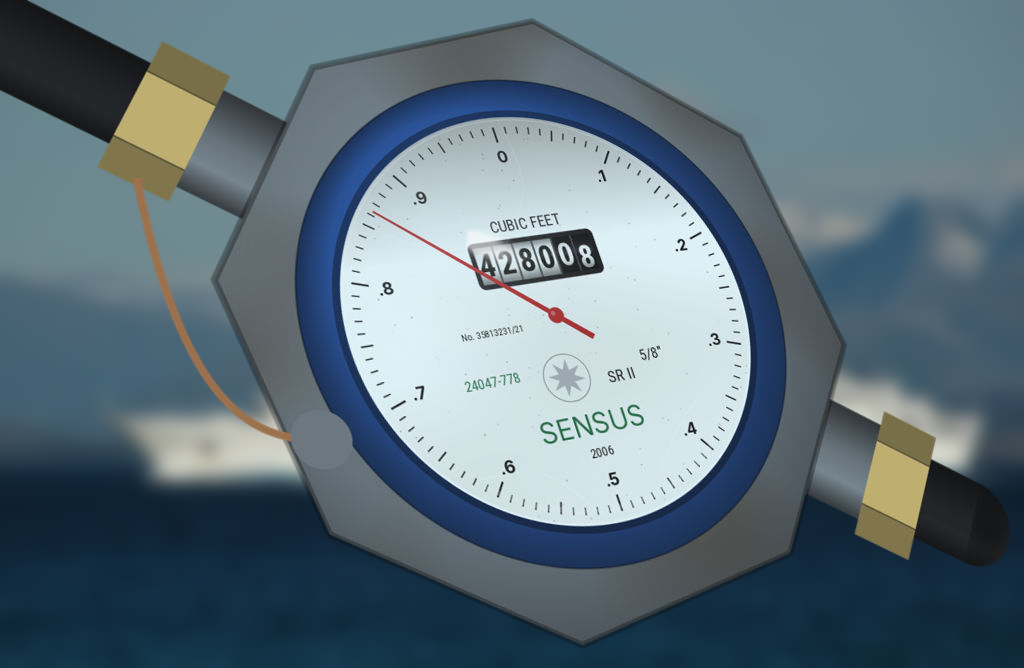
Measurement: 428007.86 ft³
